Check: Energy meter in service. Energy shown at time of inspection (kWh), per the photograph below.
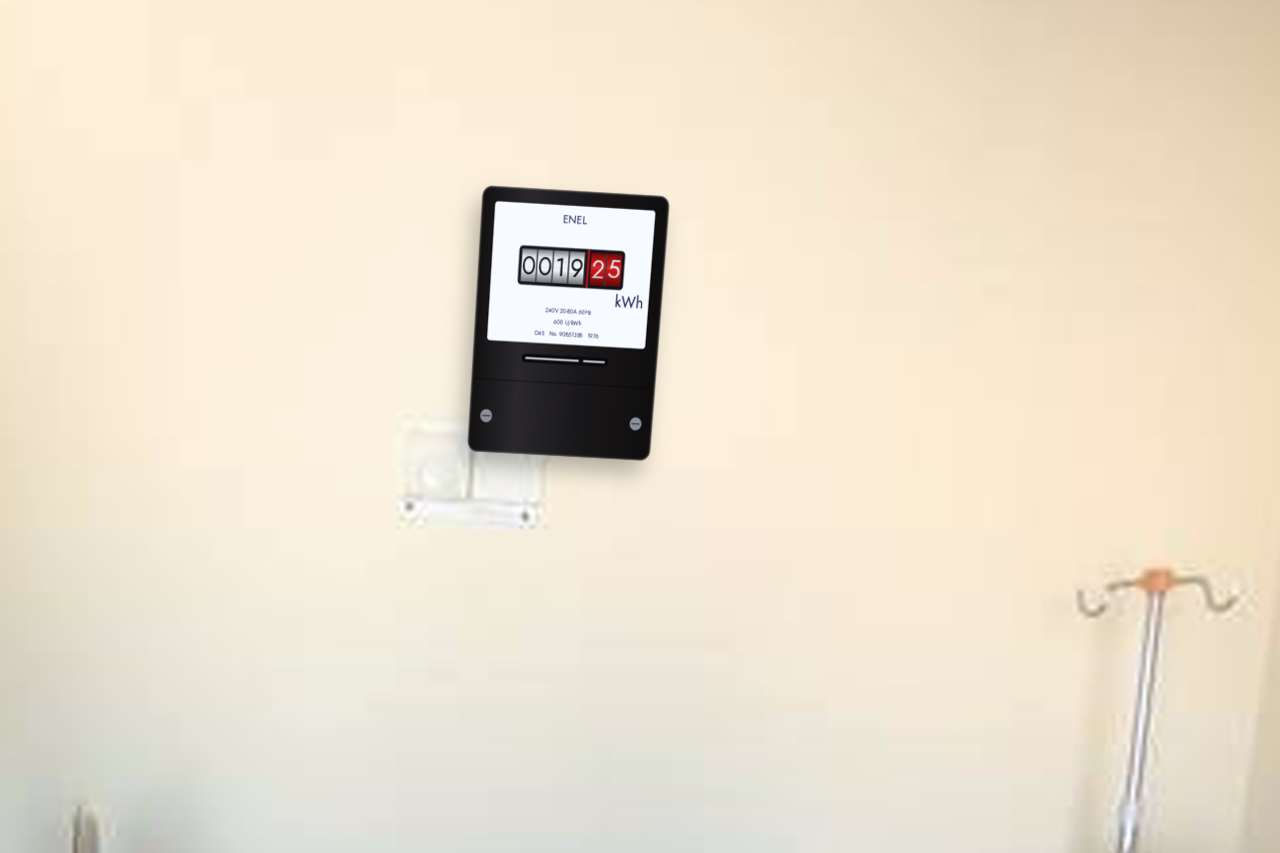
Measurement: 19.25 kWh
